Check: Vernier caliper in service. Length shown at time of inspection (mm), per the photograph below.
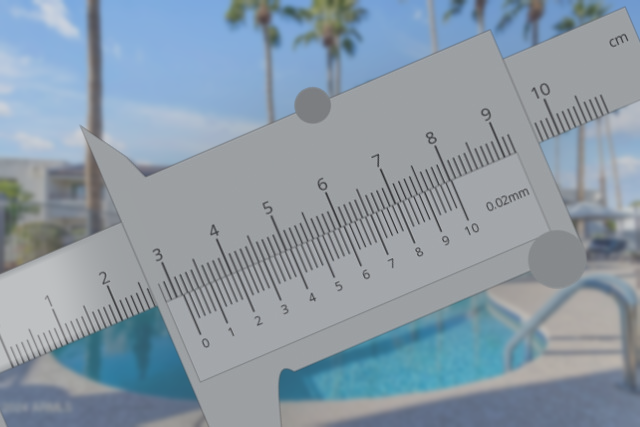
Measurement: 31.2 mm
